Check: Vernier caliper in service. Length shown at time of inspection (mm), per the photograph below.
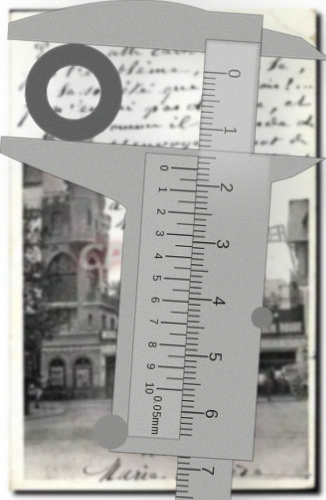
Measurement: 17.2 mm
